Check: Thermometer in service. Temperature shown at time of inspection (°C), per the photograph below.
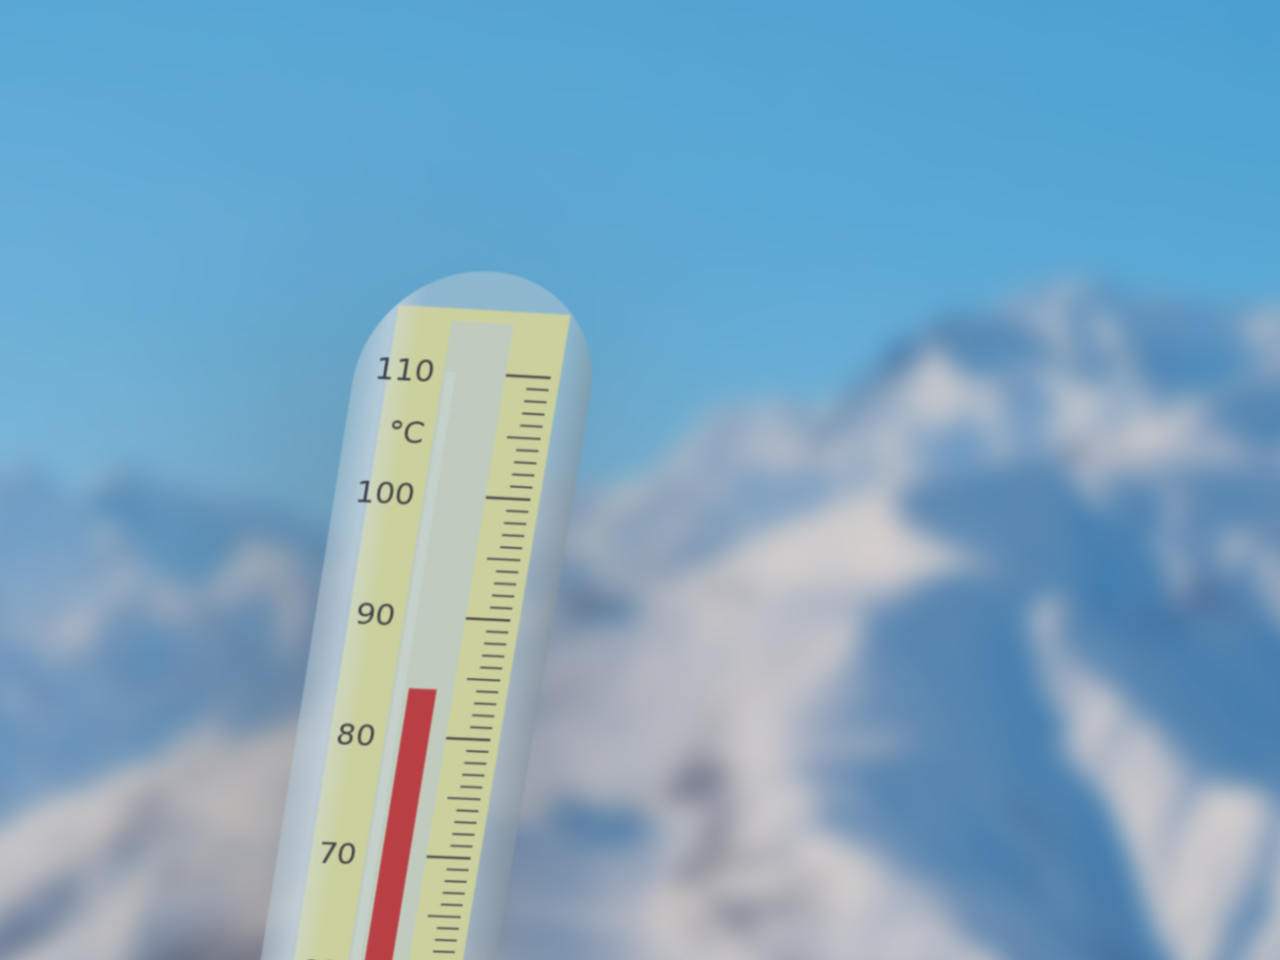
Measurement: 84 °C
